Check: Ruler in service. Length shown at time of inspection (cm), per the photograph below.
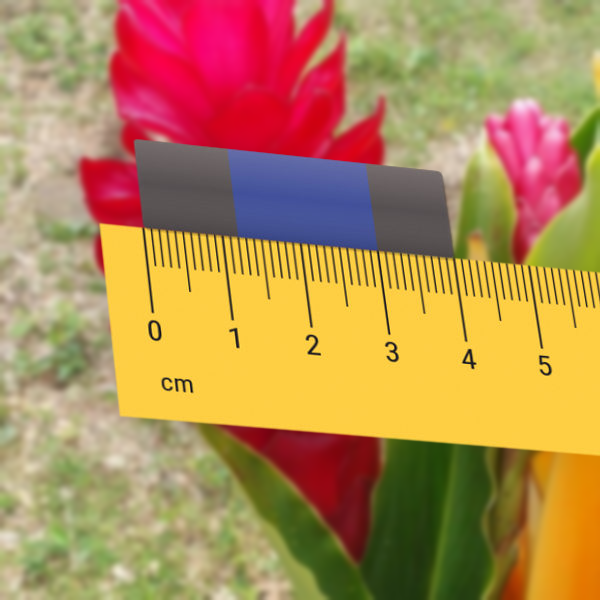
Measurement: 4 cm
